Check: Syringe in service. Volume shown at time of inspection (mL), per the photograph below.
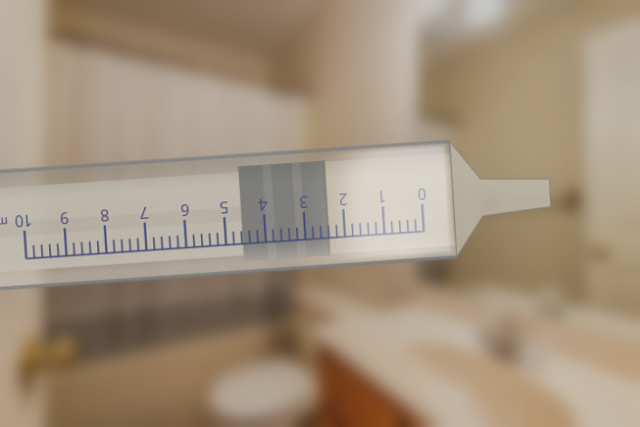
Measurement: 2.4 mL
